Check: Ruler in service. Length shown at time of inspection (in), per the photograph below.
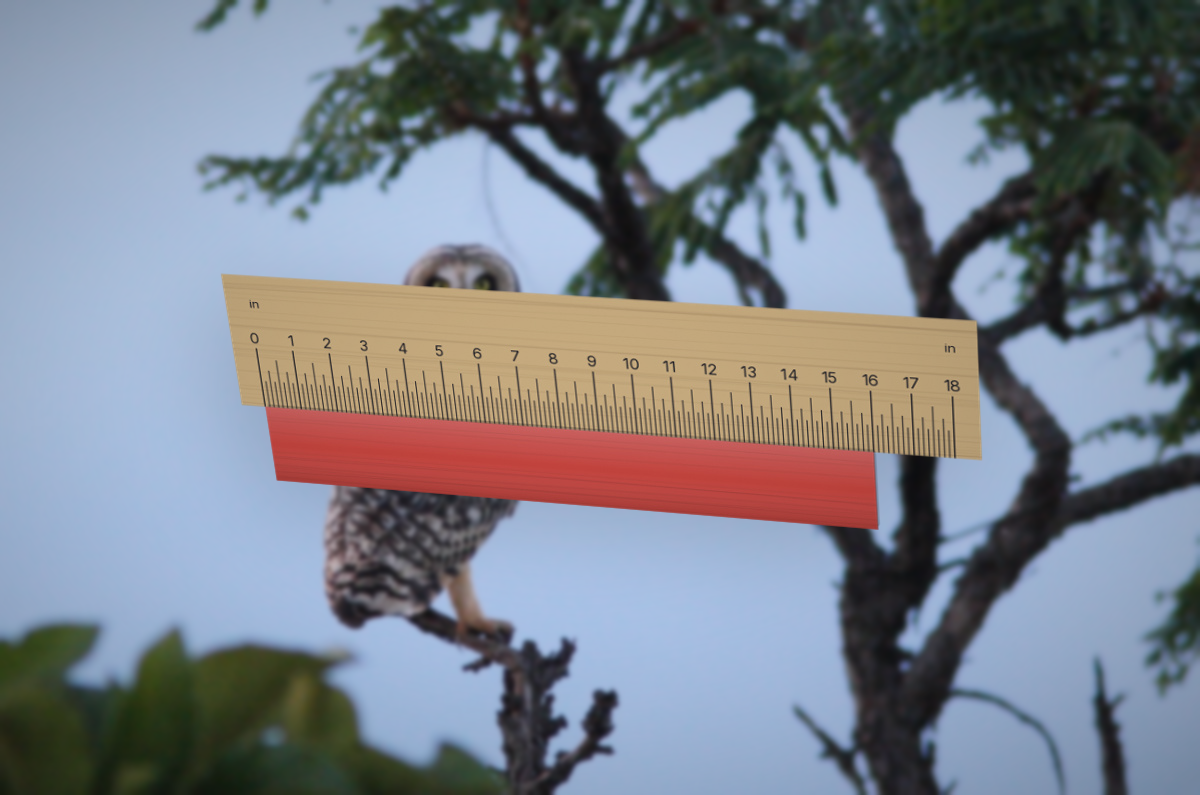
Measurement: 16 in
